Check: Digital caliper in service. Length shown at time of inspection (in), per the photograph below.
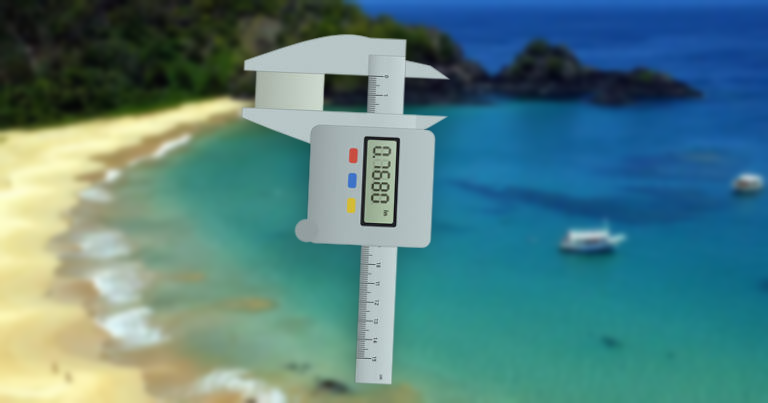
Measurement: 0.7680 in
